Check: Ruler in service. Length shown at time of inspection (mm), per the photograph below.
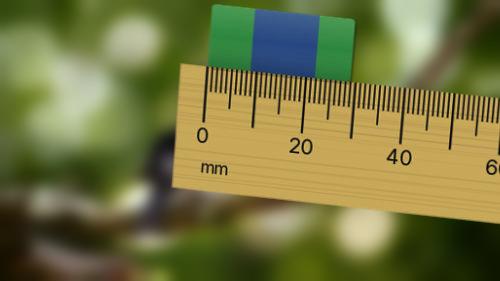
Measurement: 29 mm
